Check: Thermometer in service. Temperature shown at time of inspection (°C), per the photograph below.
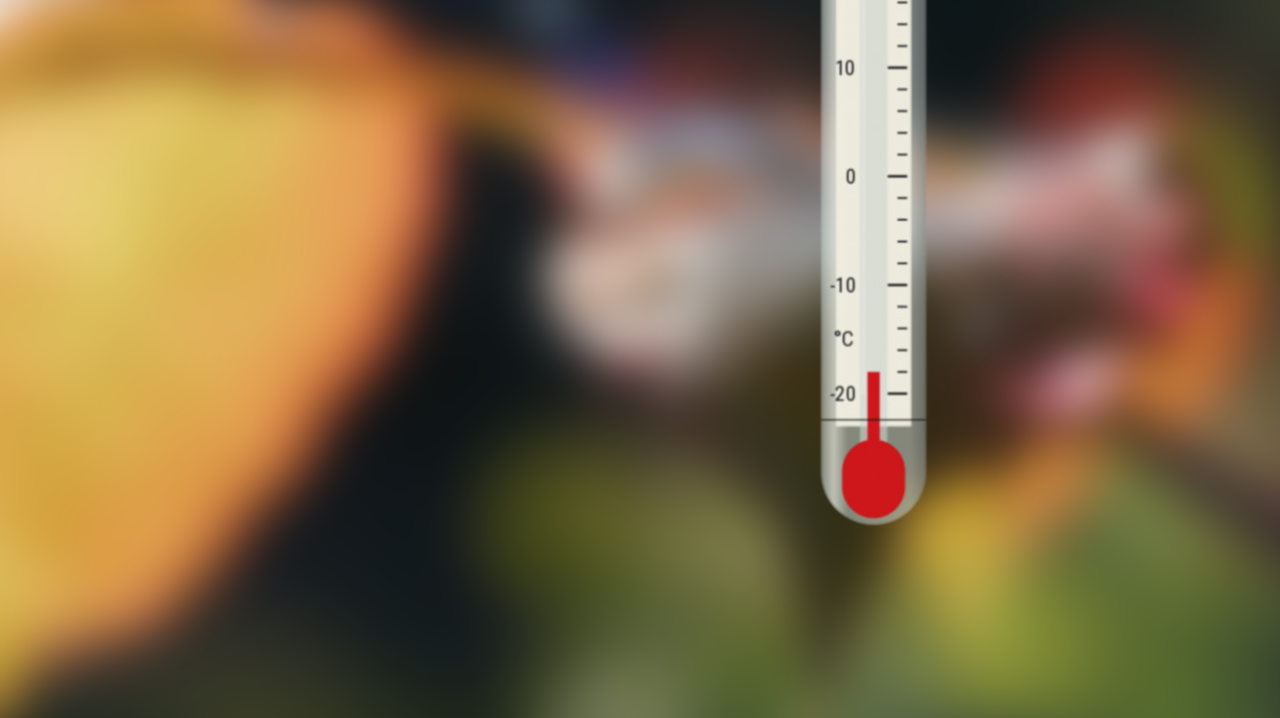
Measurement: -18 °C
